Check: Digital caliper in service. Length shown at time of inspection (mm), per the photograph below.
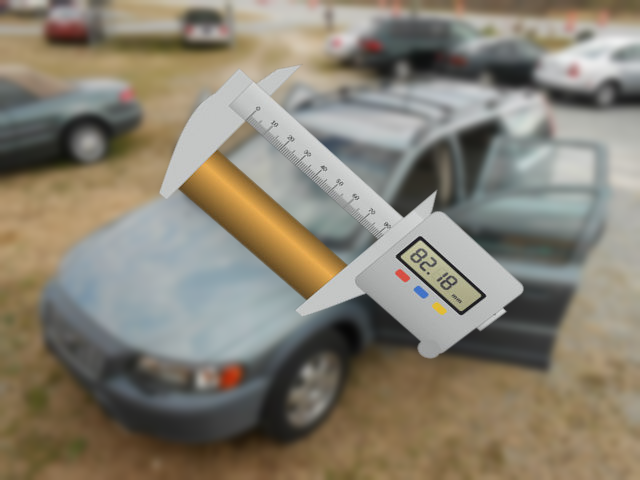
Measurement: 82.18 mm
